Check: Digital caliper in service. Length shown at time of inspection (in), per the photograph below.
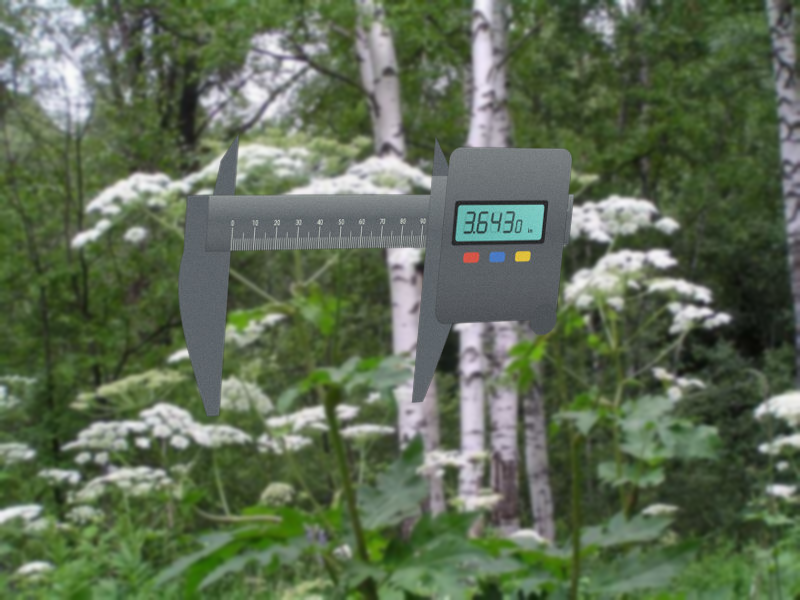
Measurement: 3.6430 in
